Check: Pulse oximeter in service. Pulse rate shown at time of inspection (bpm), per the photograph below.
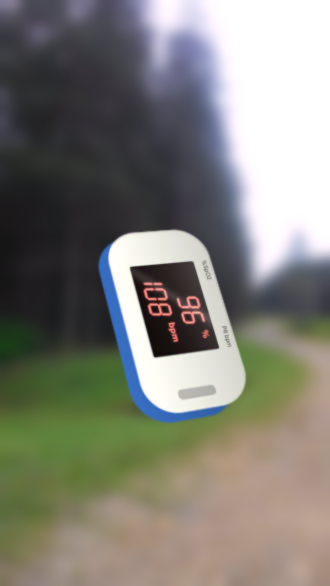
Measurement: 108 bpm
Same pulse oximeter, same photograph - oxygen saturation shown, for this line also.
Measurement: 96 %
